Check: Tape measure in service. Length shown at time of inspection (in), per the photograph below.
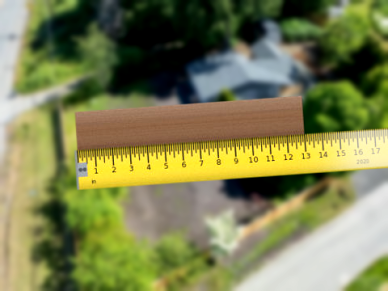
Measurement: 13 in
